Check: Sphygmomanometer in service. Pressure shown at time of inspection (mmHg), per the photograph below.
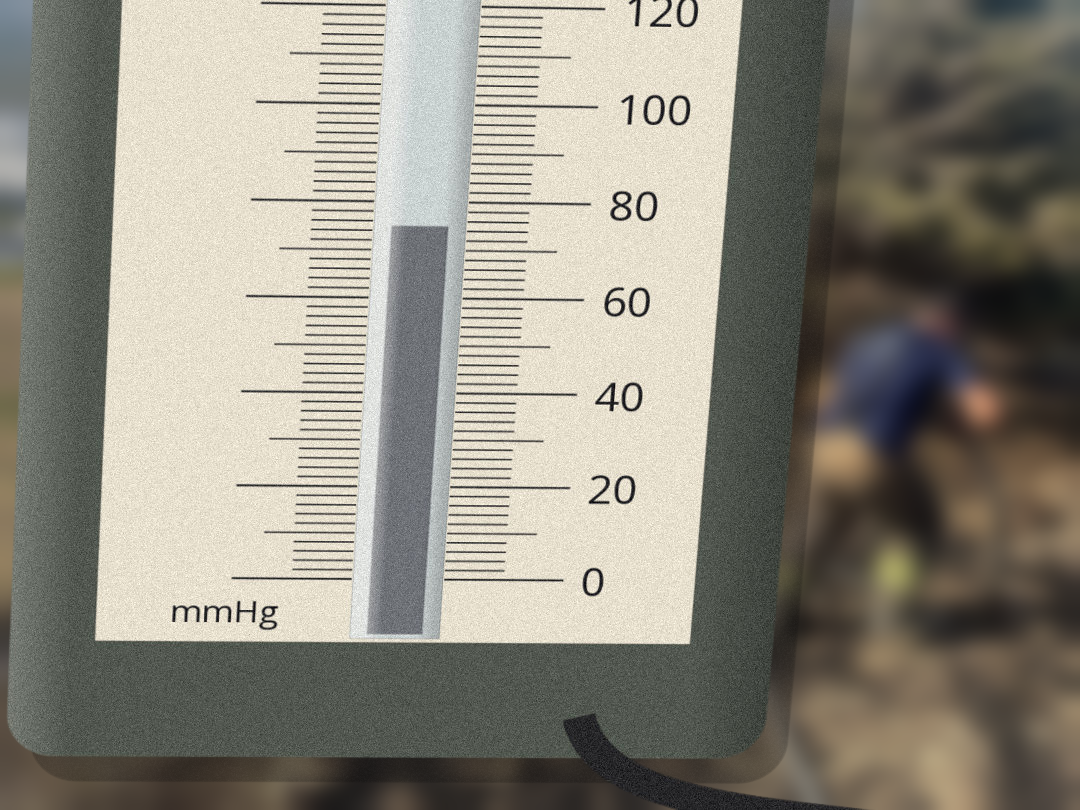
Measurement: 75 mmHg
